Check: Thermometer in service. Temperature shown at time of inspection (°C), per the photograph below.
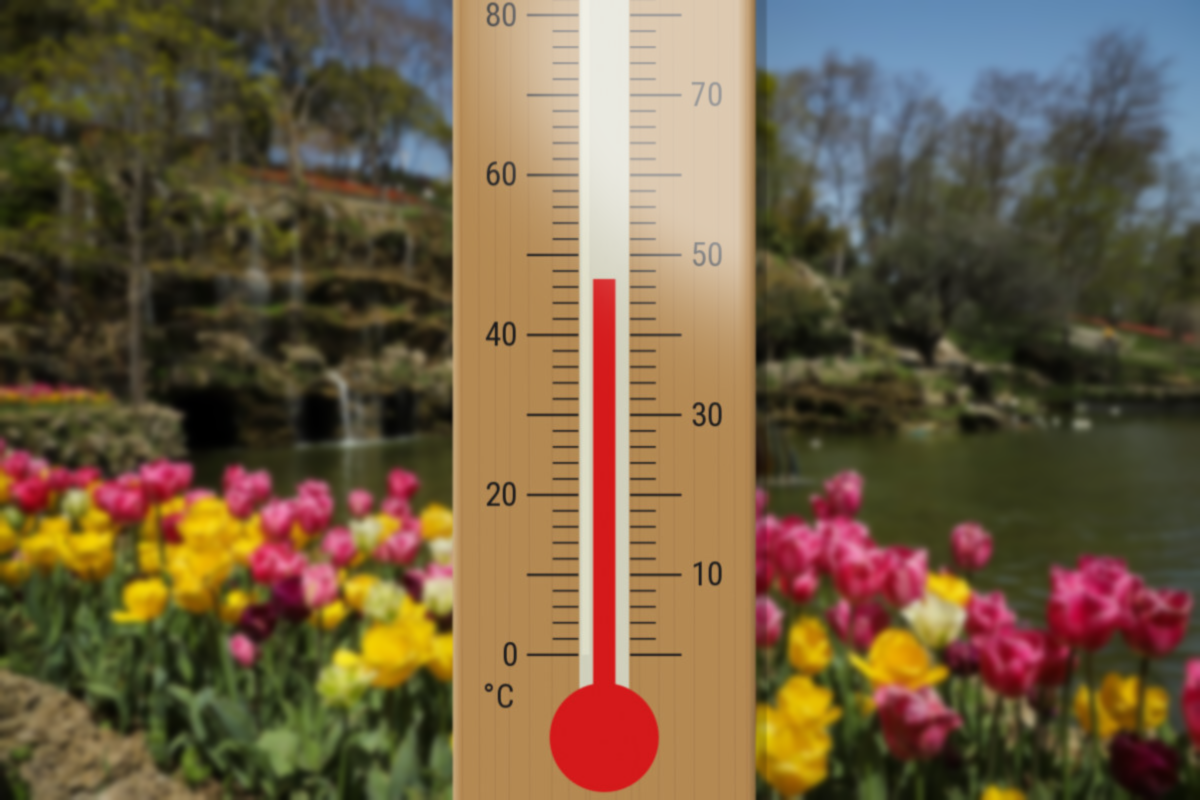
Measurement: 47 °C
